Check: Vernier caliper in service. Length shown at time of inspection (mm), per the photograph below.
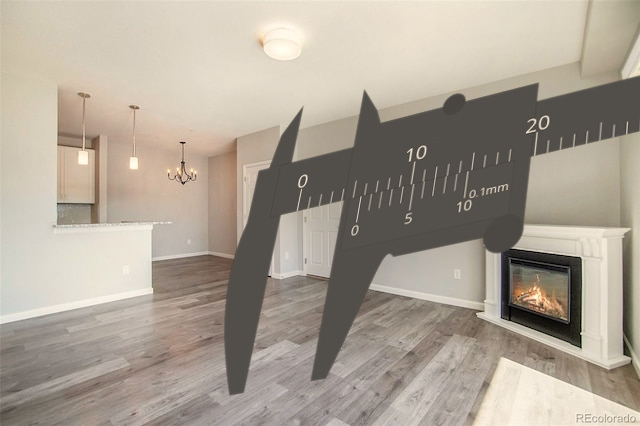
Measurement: 5.7 mm
